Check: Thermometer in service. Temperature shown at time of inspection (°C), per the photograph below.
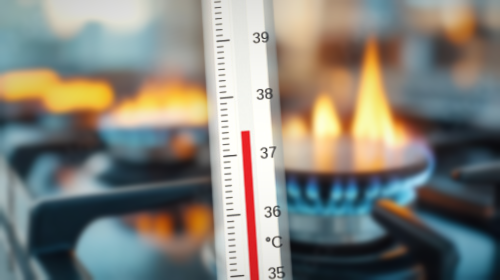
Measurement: 37.4 °C
